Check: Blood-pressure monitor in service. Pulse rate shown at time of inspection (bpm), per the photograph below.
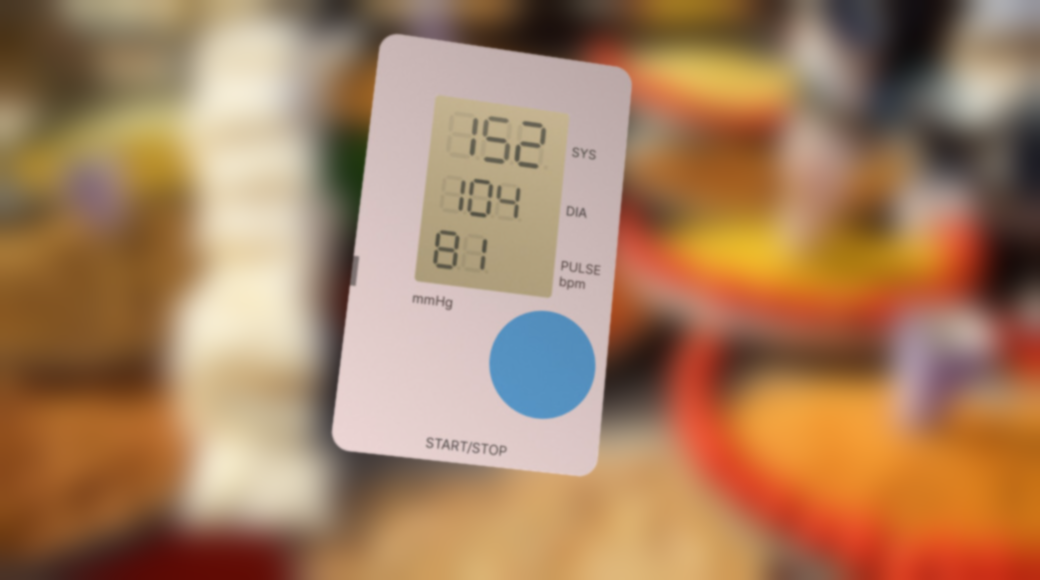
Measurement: 81 bpm
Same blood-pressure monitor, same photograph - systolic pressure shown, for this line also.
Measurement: 152 mmHg
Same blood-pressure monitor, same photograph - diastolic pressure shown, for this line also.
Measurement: 104 mmHg
